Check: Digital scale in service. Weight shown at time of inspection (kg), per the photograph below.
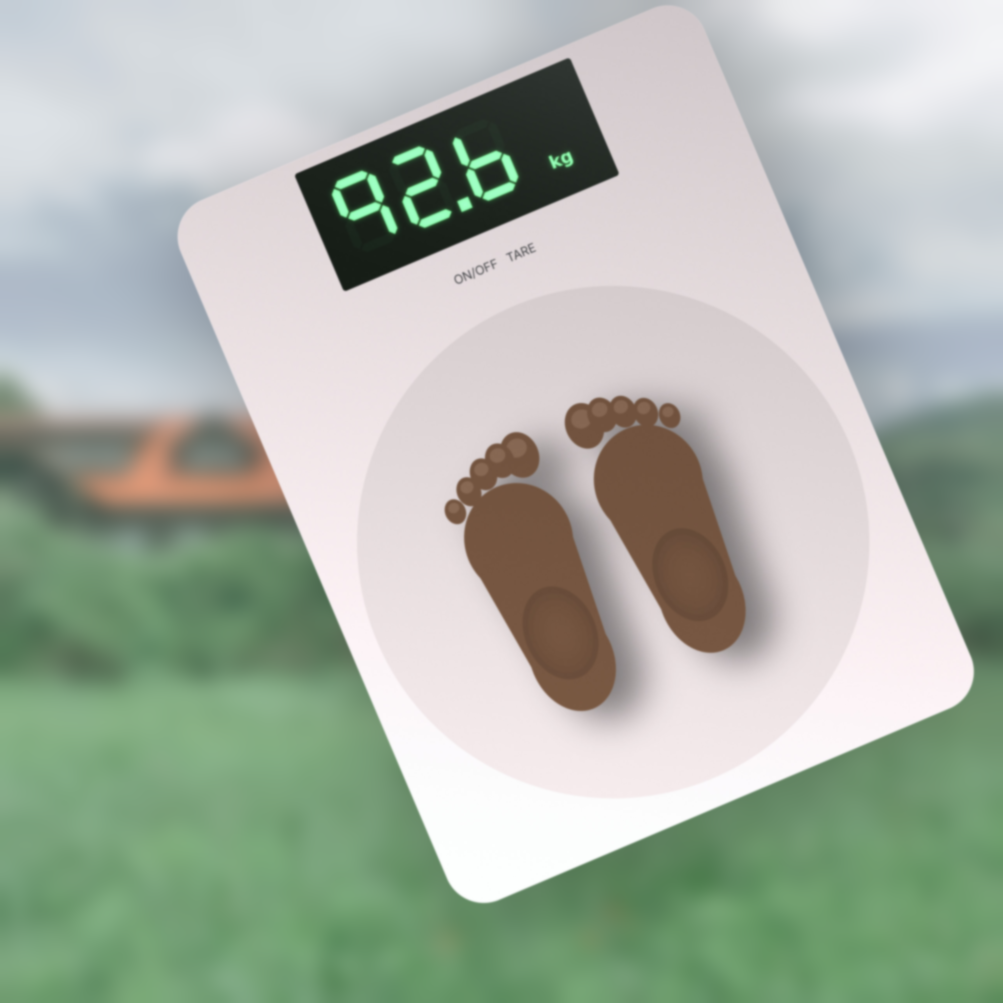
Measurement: 92.6 kg
